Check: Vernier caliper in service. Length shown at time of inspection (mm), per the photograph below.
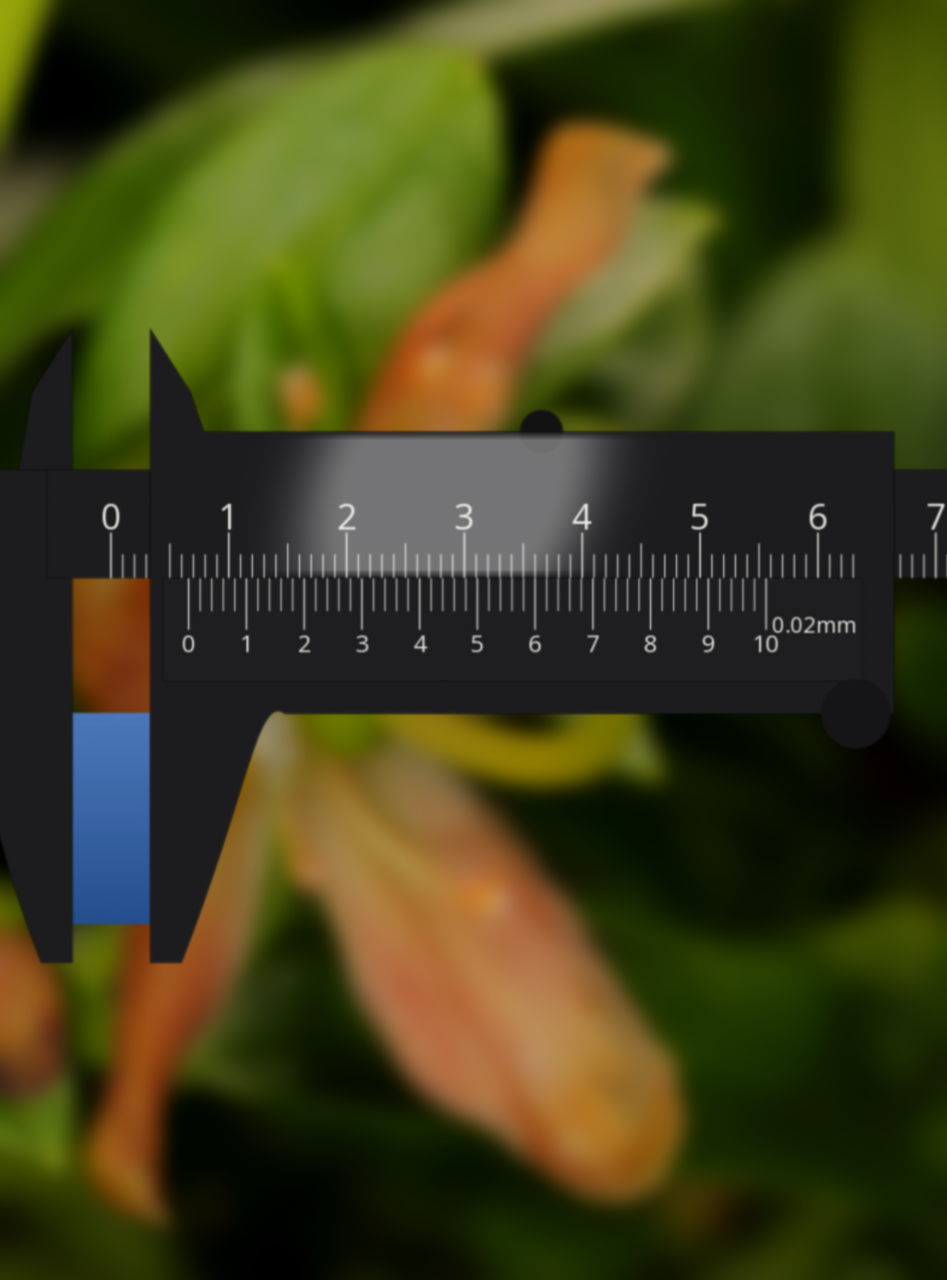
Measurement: 6.6 mm
